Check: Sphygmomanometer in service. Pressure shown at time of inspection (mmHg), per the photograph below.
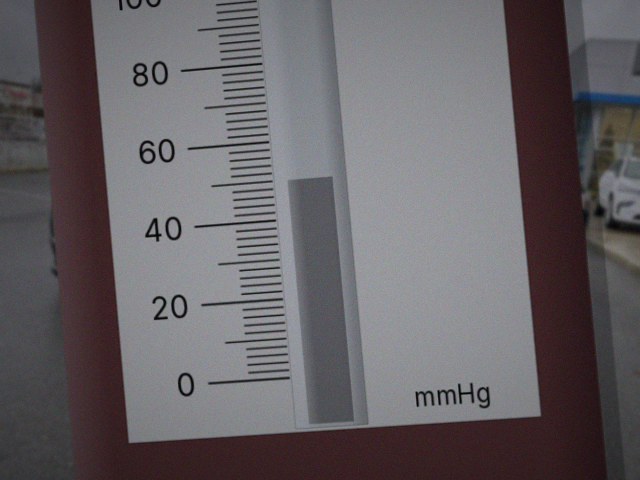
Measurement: 50 mmHg
